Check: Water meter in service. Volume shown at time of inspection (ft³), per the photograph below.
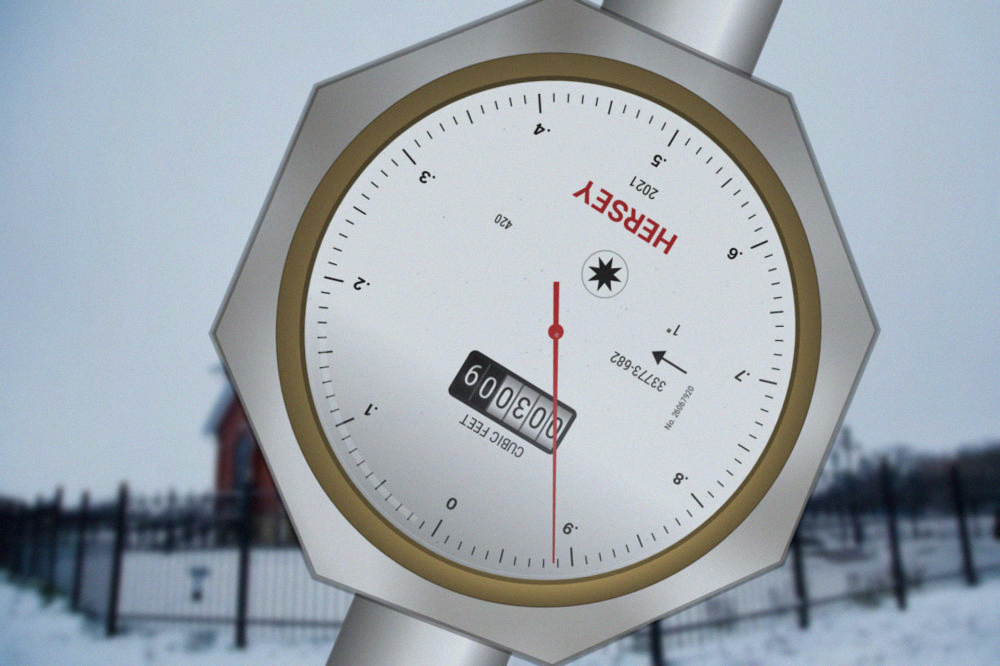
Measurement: 3008.91 ft³
